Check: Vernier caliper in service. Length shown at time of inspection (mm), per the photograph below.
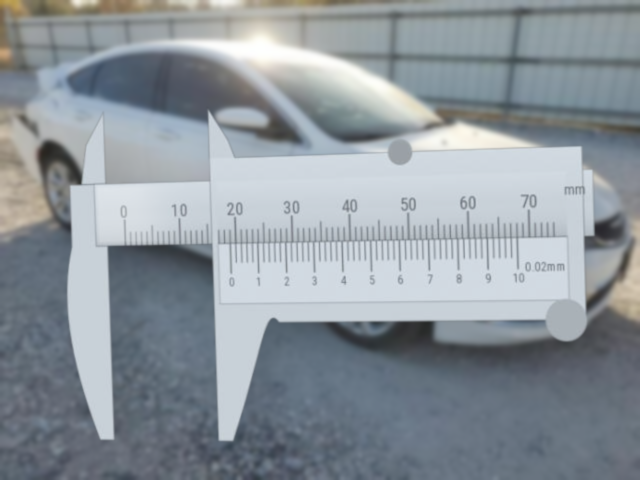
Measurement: 19.0 mm
